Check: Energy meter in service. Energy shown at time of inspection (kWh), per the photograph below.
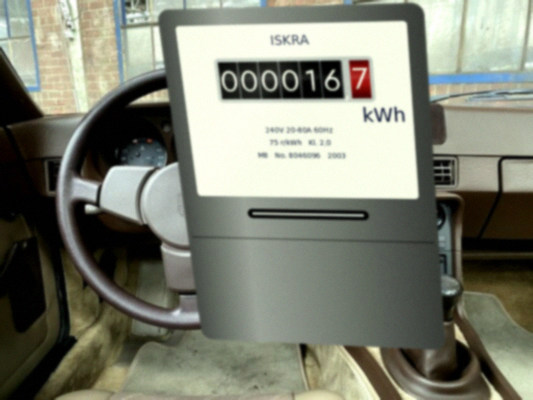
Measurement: 16.7 kWh
